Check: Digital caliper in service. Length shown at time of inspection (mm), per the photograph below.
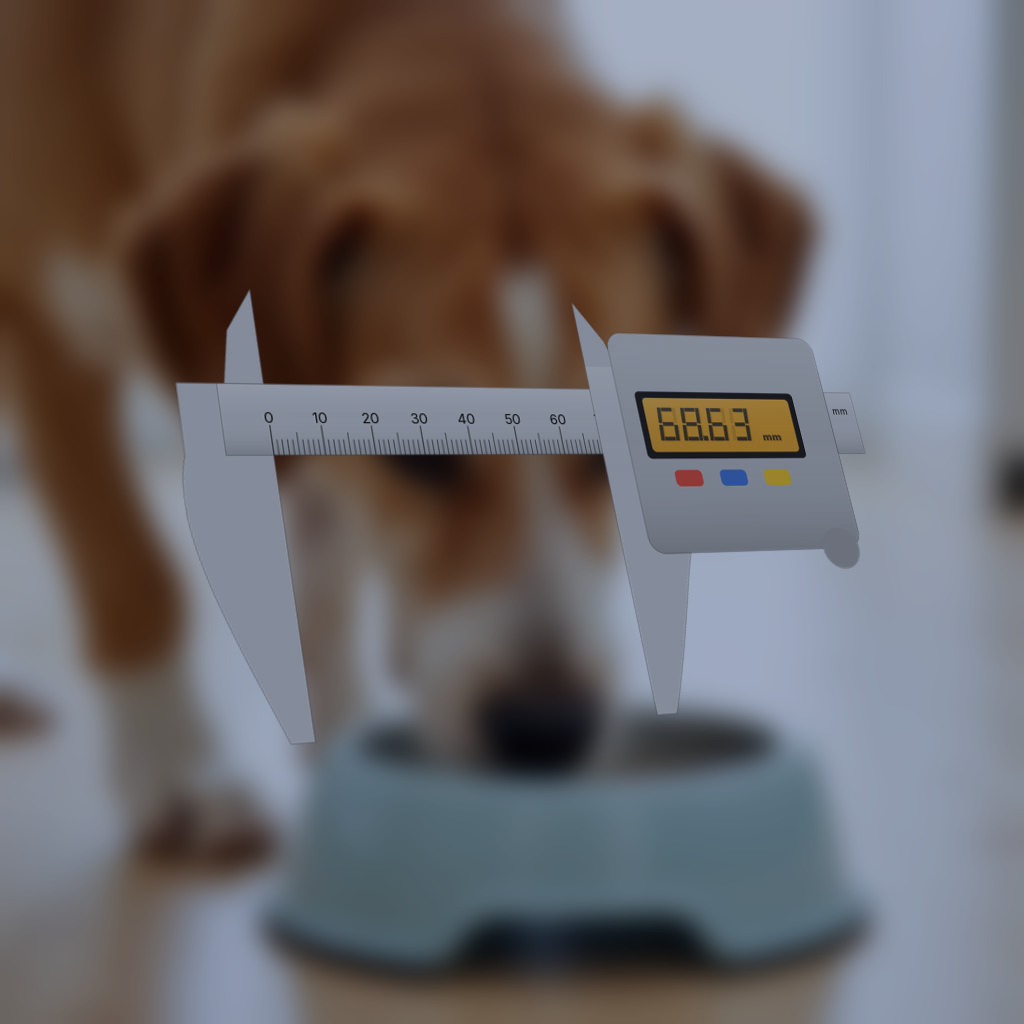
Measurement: 68.63 mm
